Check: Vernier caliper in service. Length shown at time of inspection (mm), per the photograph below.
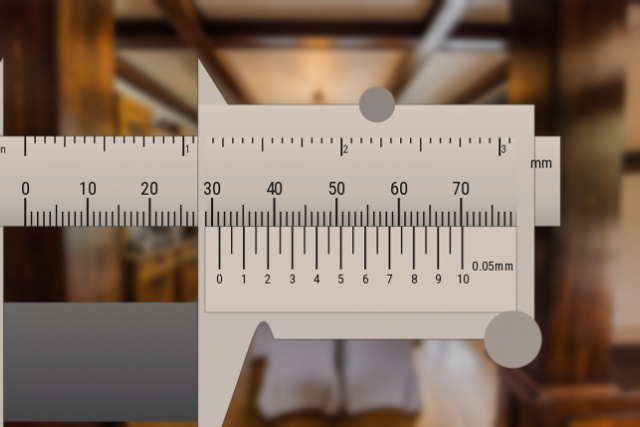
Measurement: 31.2 mm
